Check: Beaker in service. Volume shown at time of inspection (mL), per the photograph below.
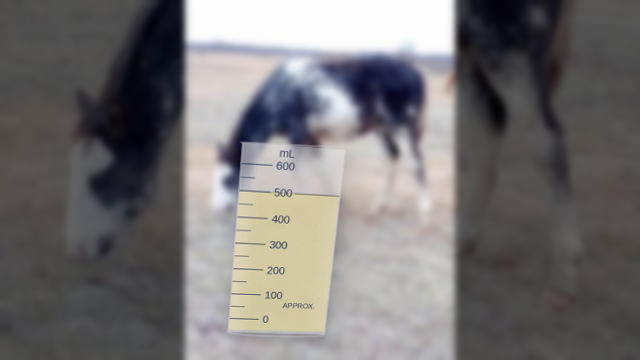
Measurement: 500 mL
